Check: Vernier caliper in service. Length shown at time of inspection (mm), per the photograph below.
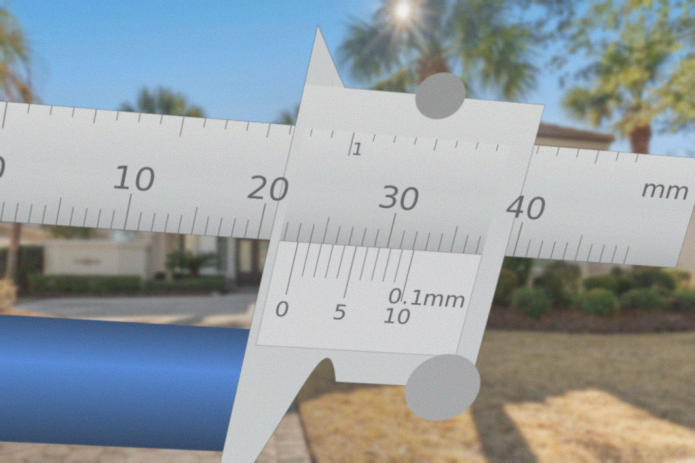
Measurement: 23.1 mm
